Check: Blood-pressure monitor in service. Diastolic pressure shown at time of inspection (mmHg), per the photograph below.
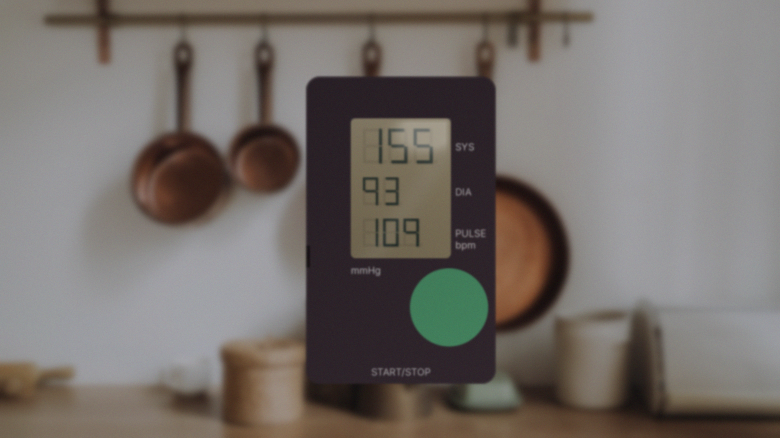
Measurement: 93 mmHg
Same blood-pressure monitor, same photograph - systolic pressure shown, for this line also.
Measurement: 155 mmHg
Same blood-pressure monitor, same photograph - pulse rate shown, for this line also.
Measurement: 109 bpm
